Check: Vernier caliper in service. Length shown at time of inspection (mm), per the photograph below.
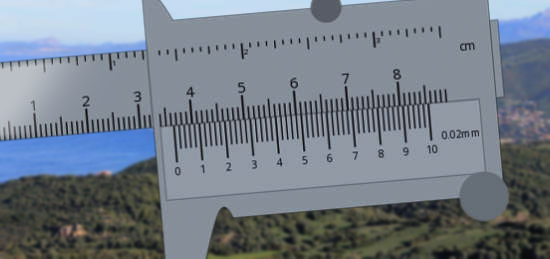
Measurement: 36.5 mm
